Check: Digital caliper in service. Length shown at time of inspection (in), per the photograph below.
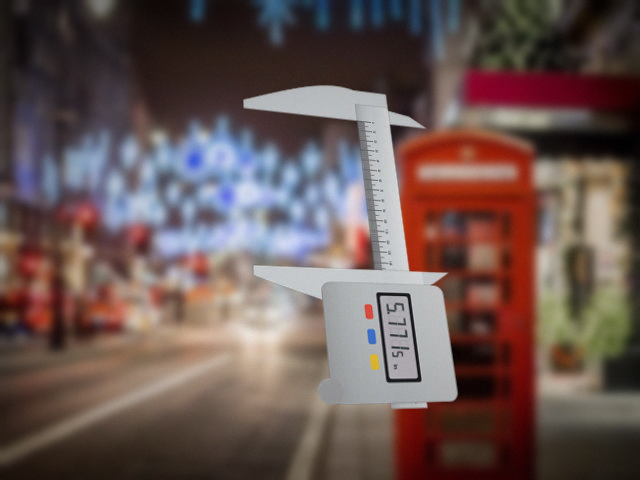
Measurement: 5.7715 in
